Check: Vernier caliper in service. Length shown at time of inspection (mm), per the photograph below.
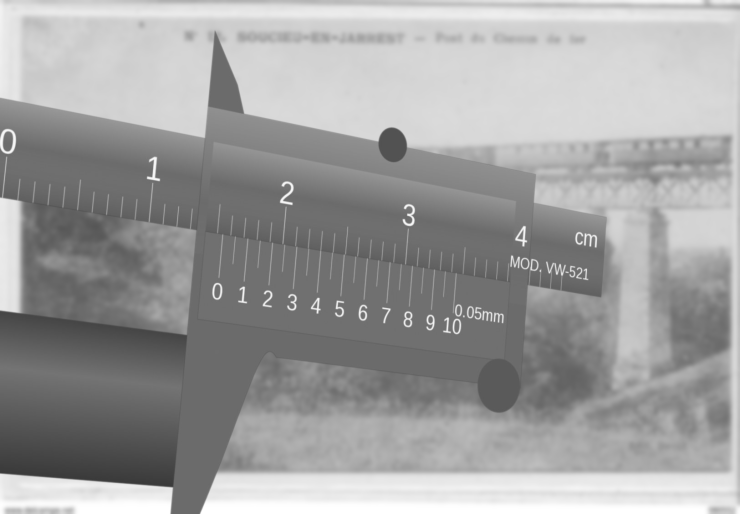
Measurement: 15.4 mm
